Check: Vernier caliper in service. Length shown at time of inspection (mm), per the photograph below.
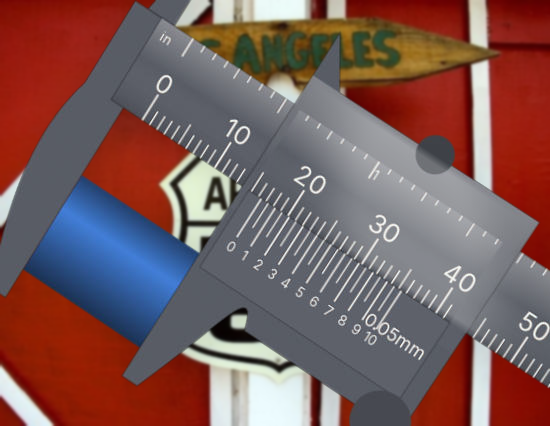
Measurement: 16.4 mm
